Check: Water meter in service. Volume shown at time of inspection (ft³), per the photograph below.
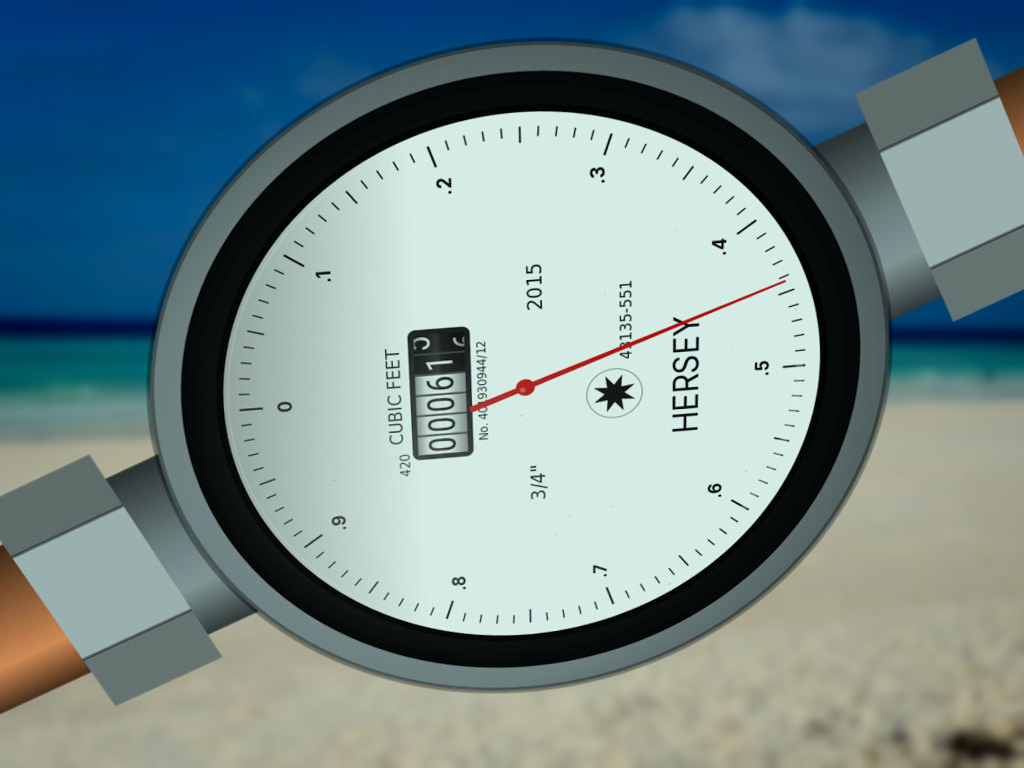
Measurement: 615.44 ft³
